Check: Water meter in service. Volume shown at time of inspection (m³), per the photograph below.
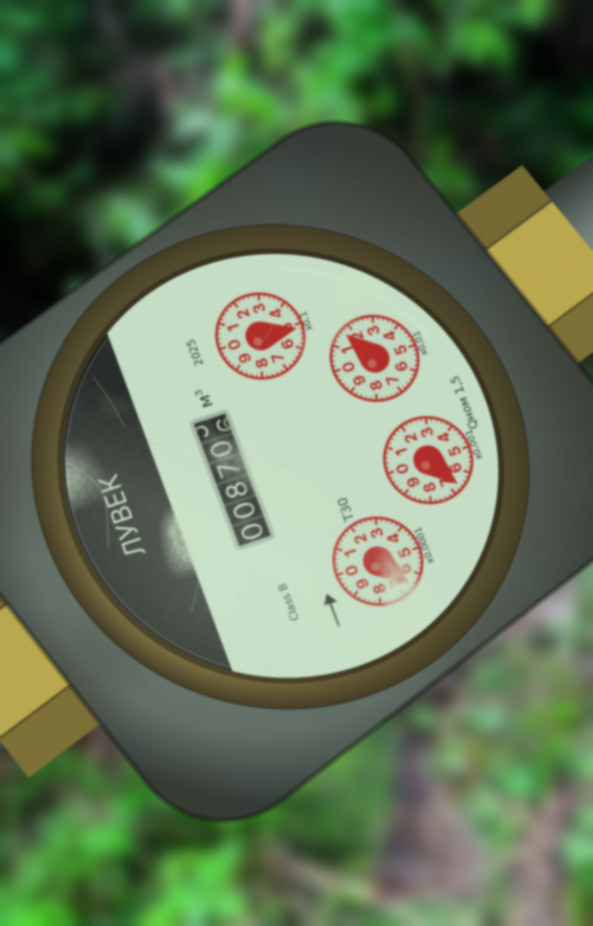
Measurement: 8705.5166 m³
